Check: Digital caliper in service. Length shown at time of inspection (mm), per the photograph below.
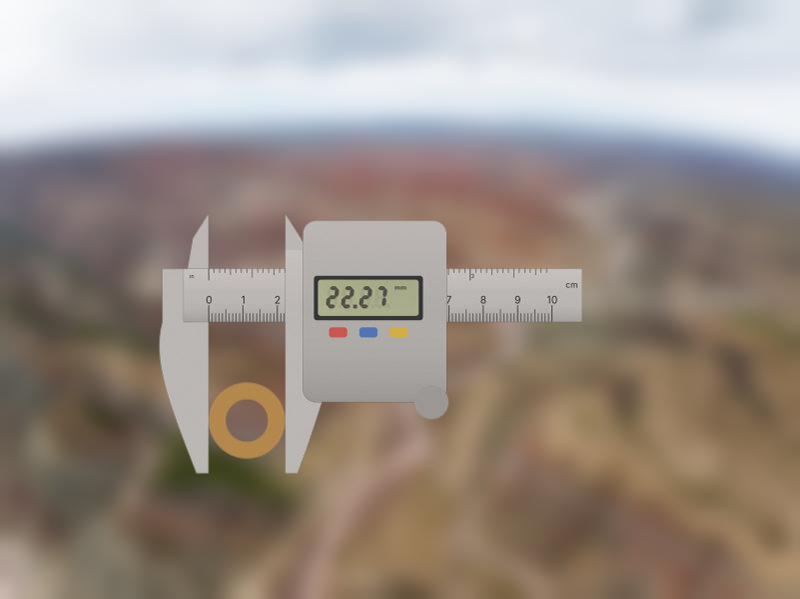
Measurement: 22.27 mm
